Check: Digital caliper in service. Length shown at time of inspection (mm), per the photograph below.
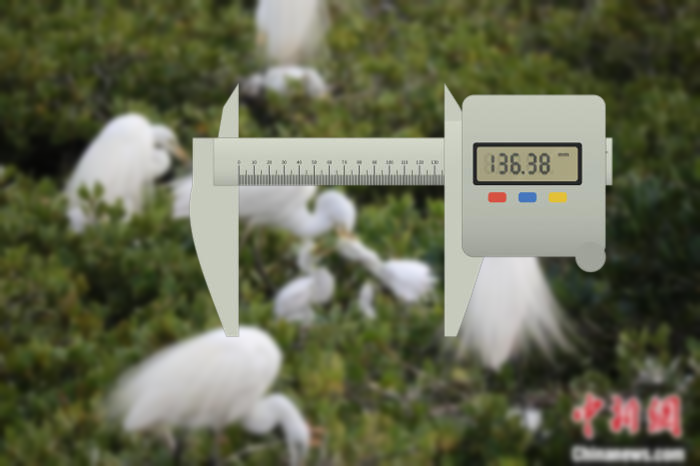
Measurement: 136.38 mm
